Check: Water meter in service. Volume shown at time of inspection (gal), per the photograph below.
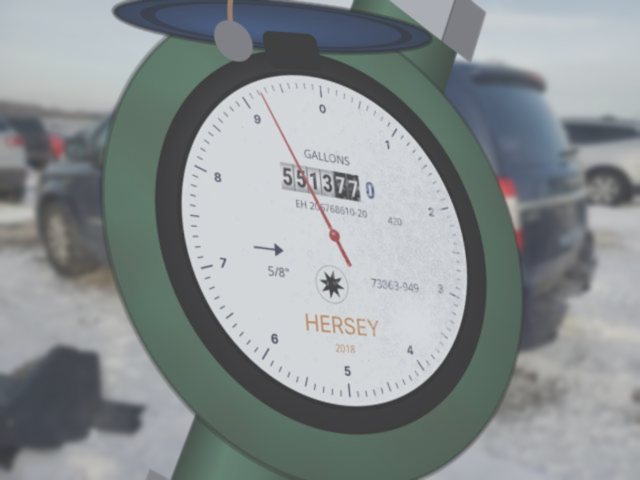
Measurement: 5513769.2 gal
